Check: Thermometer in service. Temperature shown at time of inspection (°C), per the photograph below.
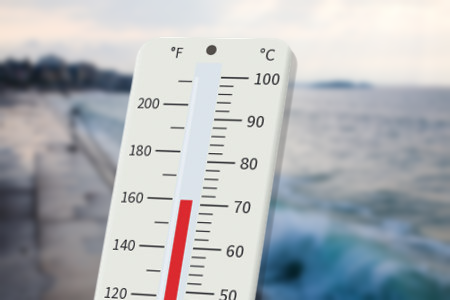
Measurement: 71 °C
